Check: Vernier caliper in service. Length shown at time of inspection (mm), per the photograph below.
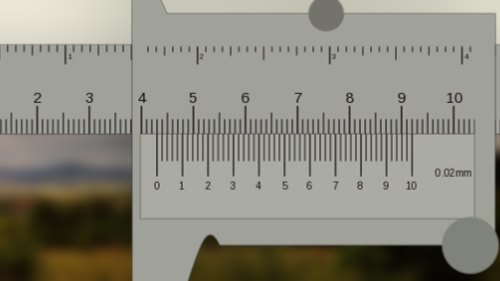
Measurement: 43.0 mm
